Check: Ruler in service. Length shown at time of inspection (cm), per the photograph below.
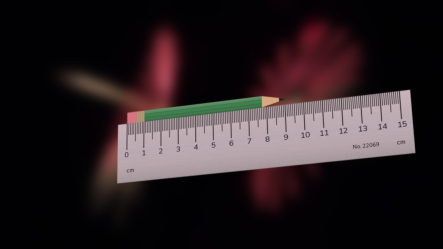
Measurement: 9 cm
